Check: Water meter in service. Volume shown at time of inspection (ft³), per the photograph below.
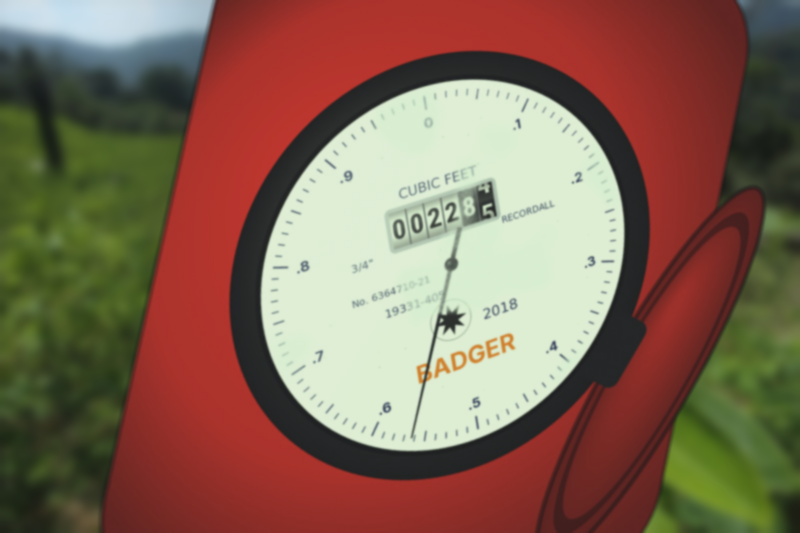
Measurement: 2284.56 ft³
